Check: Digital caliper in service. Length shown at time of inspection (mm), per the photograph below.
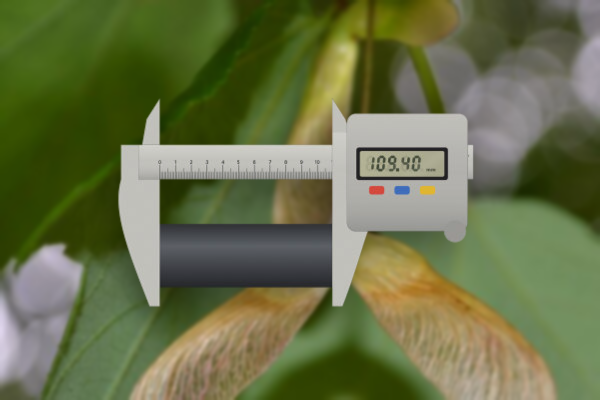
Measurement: 109.40 mm
